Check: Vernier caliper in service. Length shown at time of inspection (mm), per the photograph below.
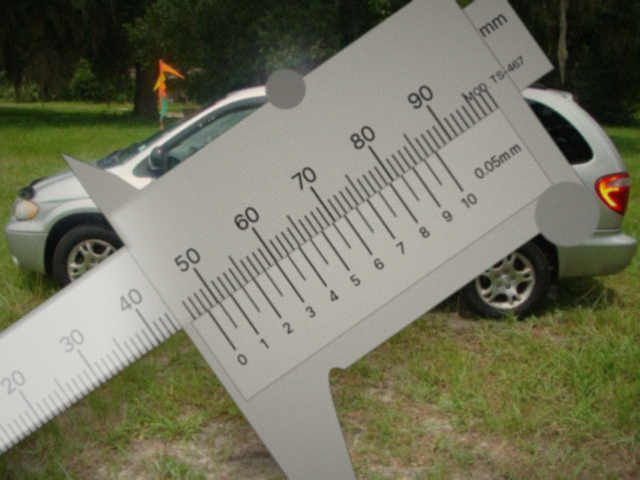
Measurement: 48.2 mm
